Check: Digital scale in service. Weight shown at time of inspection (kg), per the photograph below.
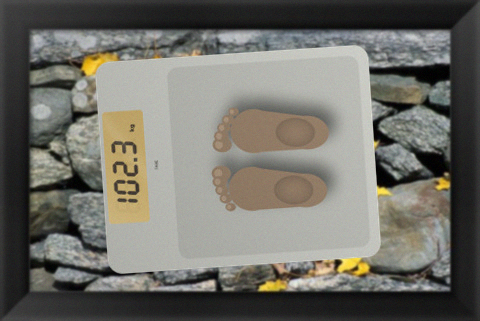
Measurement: 102.3 kg
